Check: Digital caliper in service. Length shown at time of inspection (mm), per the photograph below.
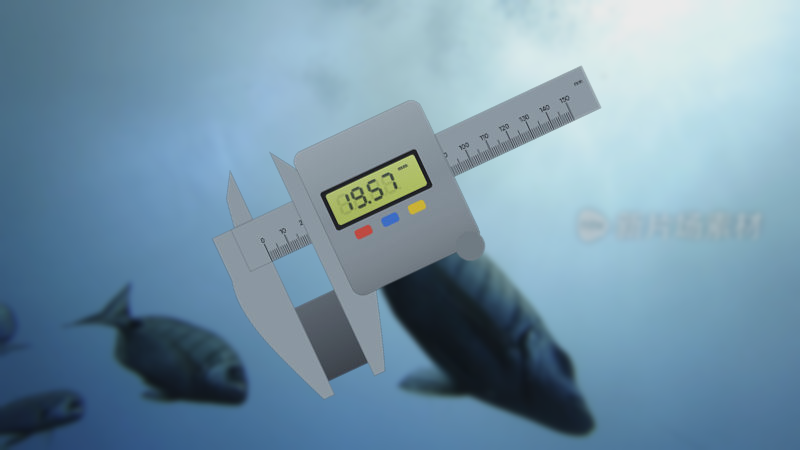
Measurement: 19.57 mm
